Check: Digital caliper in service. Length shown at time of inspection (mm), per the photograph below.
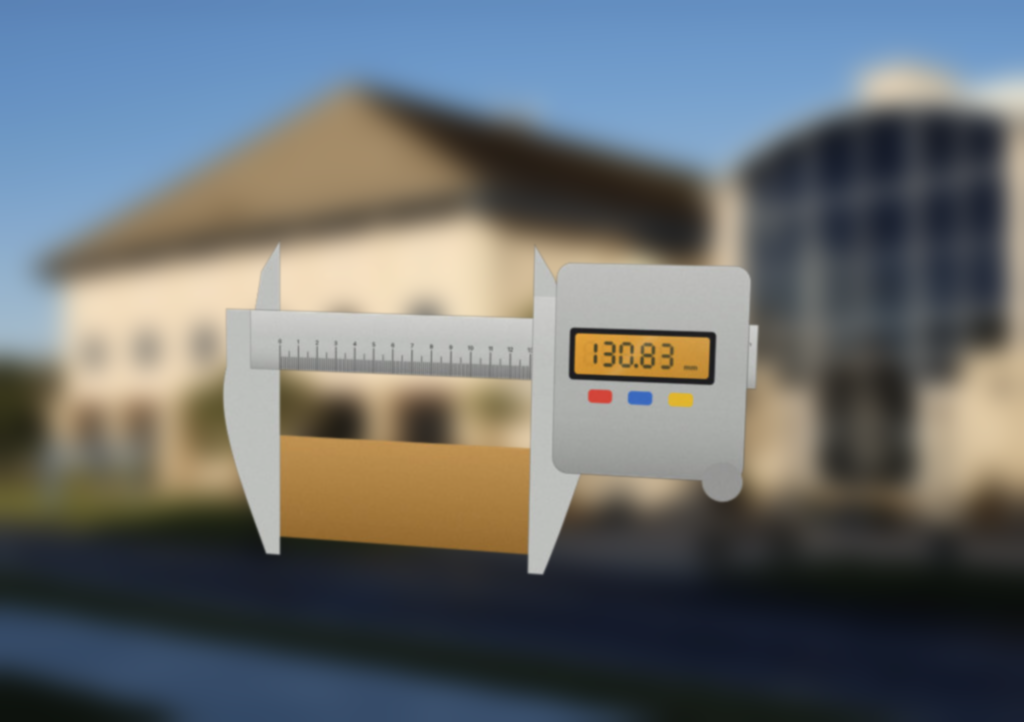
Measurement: 130.83 mm
